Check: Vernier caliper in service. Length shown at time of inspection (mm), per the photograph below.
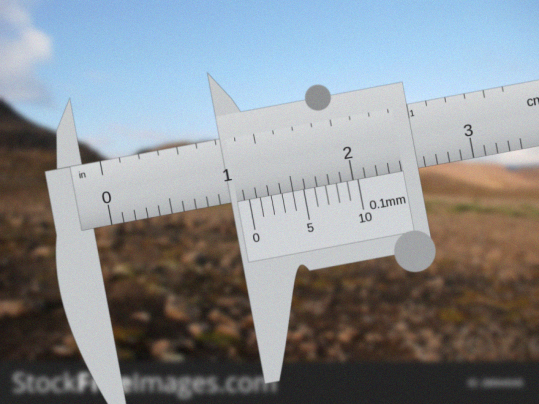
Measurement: 11.4 mm
